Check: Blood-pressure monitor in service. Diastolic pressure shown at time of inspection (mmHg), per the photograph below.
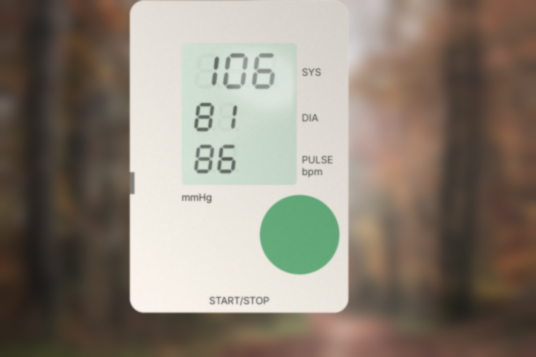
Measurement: 81 mmHg
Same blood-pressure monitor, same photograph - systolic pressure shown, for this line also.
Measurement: 106 mmHg
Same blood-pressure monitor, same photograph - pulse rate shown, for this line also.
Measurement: 86 bpm
